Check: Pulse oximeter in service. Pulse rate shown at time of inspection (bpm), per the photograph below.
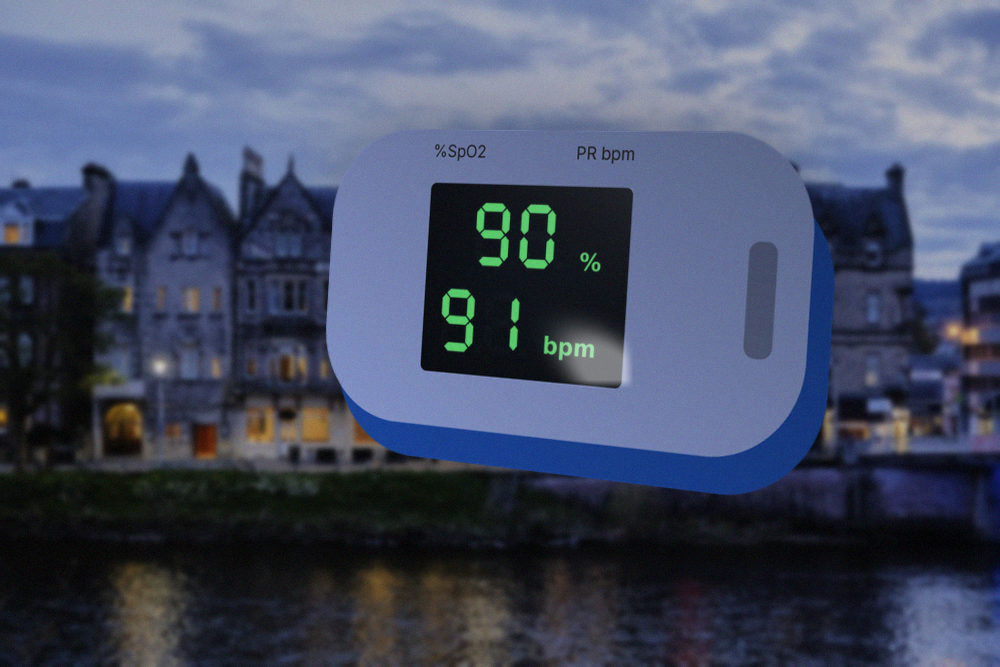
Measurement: 91 bpm
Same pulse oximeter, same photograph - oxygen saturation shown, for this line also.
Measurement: 90 %
